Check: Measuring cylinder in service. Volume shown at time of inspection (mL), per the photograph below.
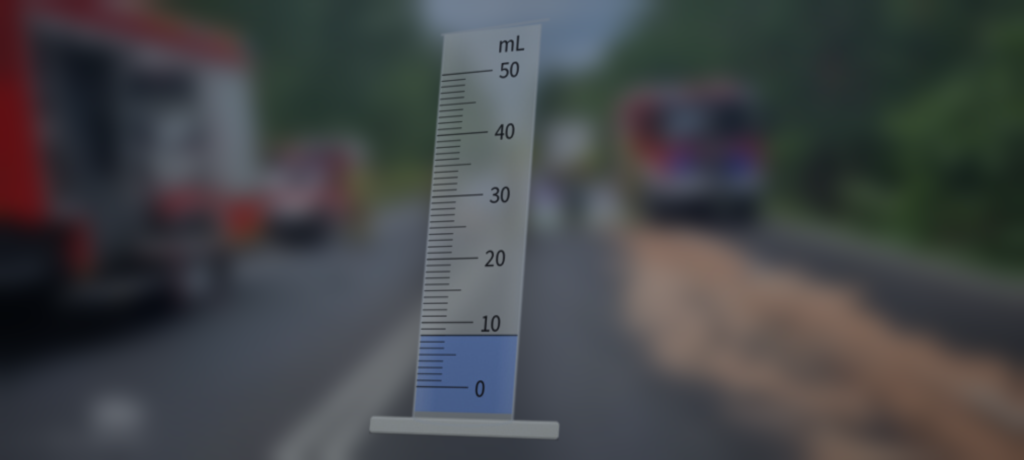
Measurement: 8 mL
